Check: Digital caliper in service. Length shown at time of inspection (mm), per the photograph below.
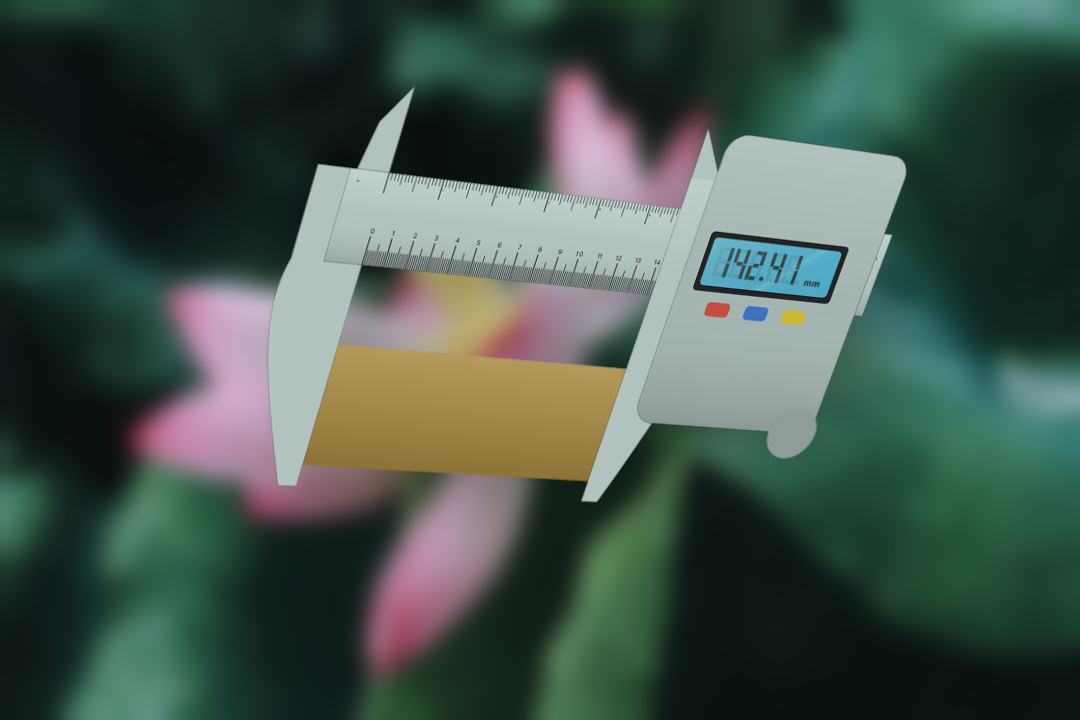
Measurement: 142.41 mm
